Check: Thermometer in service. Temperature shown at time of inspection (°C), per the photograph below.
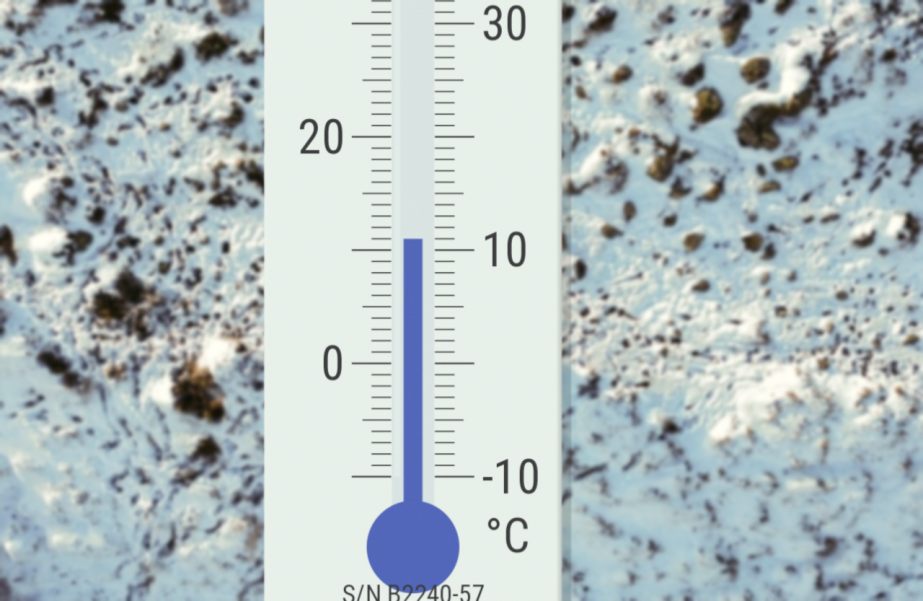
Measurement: 11 °C
